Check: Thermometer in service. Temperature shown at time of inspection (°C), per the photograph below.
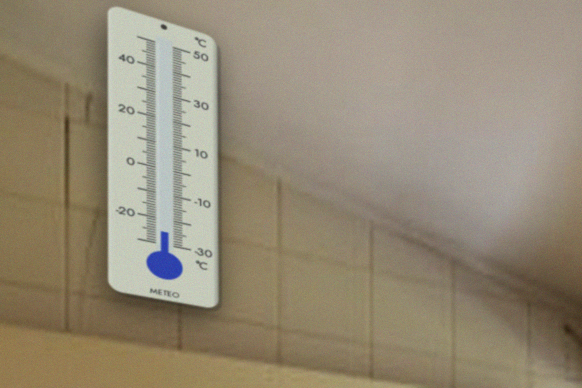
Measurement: -25 °C
